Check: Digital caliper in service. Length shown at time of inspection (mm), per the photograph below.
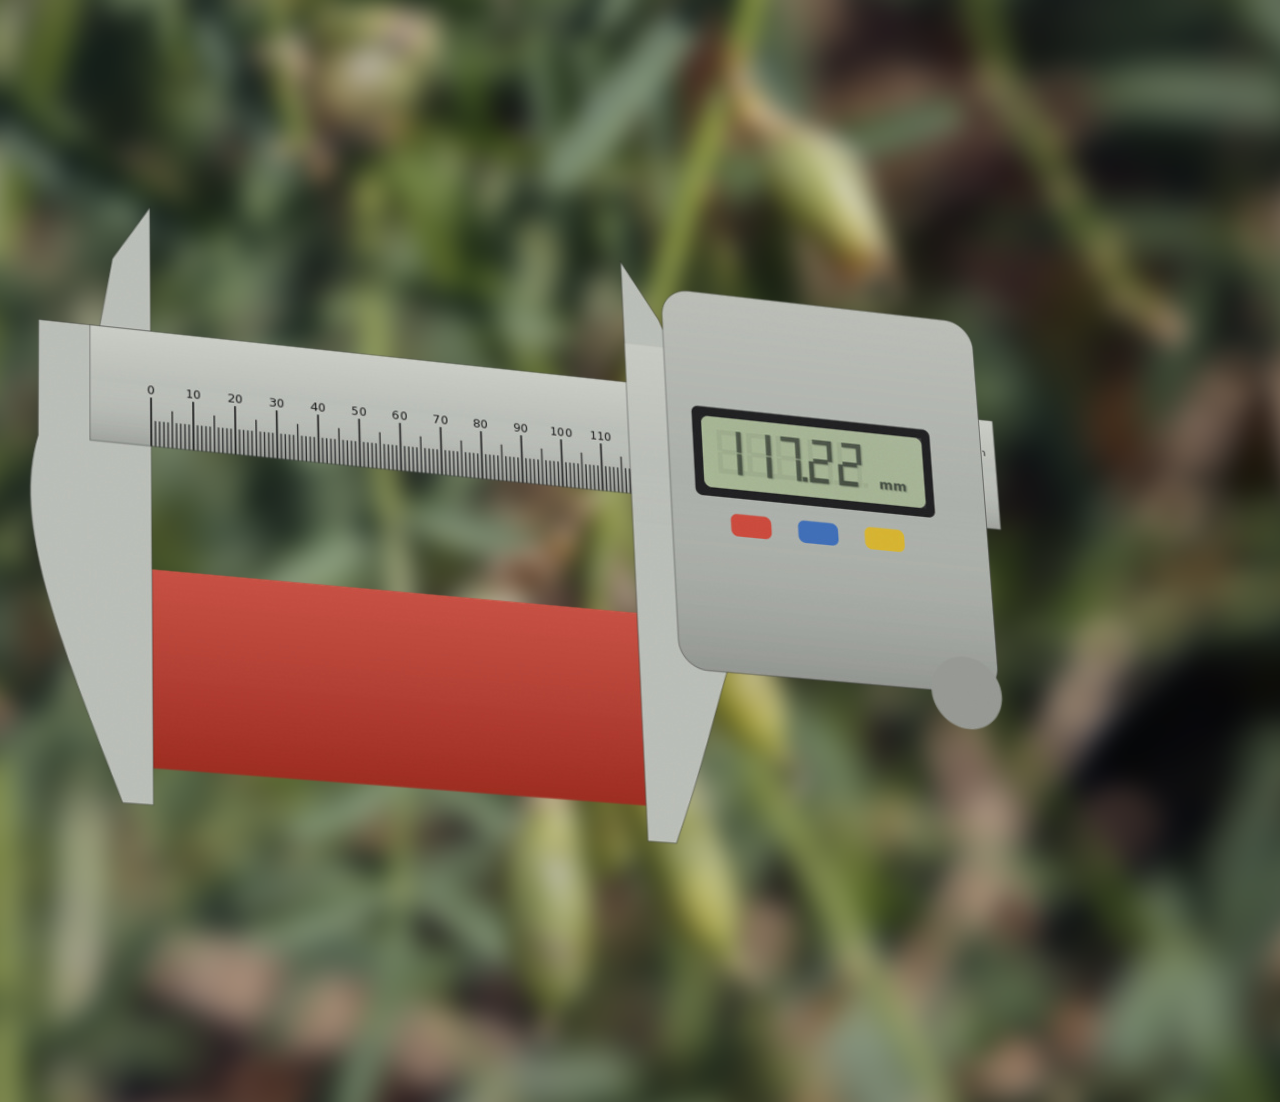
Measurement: 117.22 mm
